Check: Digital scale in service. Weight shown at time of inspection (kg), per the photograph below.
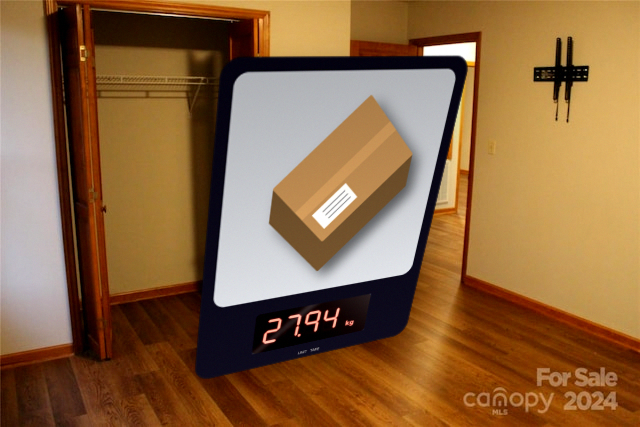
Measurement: 27.94 kg
